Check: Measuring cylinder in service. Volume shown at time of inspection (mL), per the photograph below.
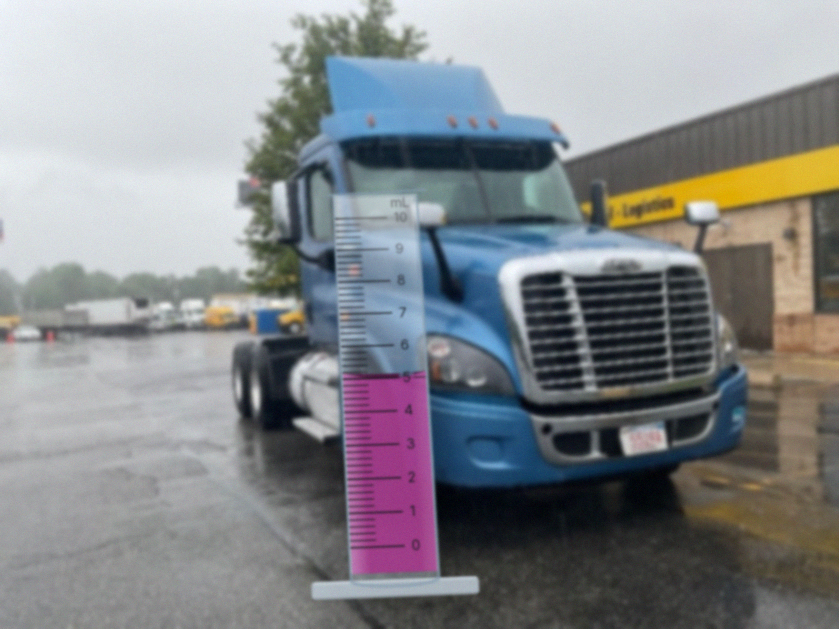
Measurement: 5 mL
